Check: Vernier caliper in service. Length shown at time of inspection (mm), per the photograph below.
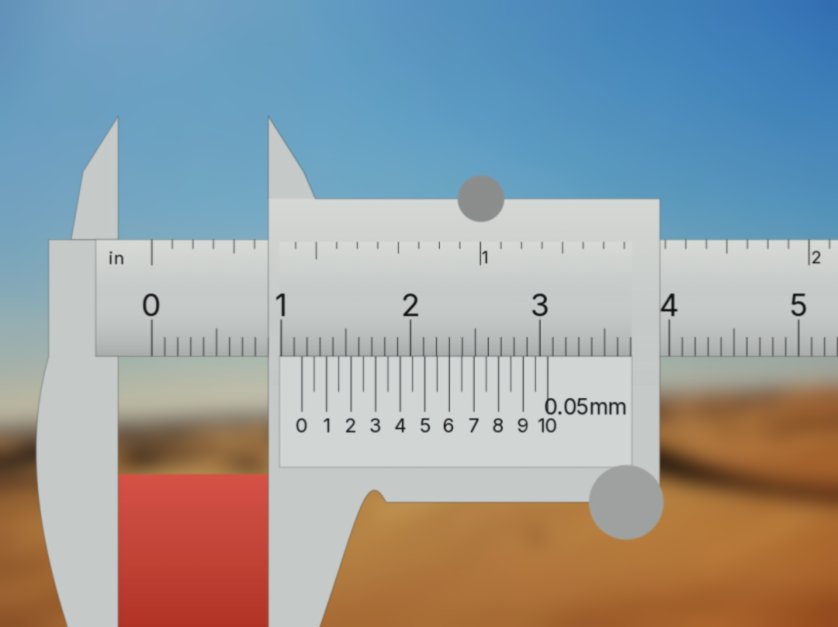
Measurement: 11.6 mm
